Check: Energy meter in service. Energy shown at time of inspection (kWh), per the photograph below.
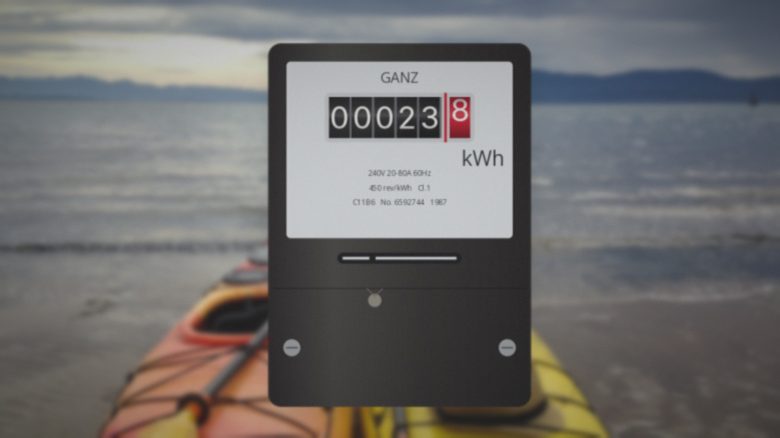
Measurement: 23.8 kWh
